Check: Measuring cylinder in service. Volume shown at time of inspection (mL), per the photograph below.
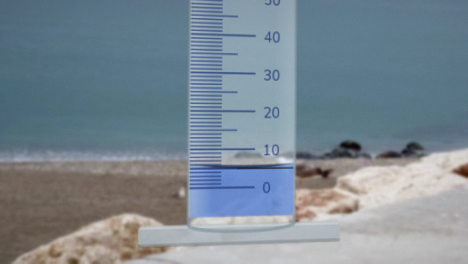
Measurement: 5 mL
